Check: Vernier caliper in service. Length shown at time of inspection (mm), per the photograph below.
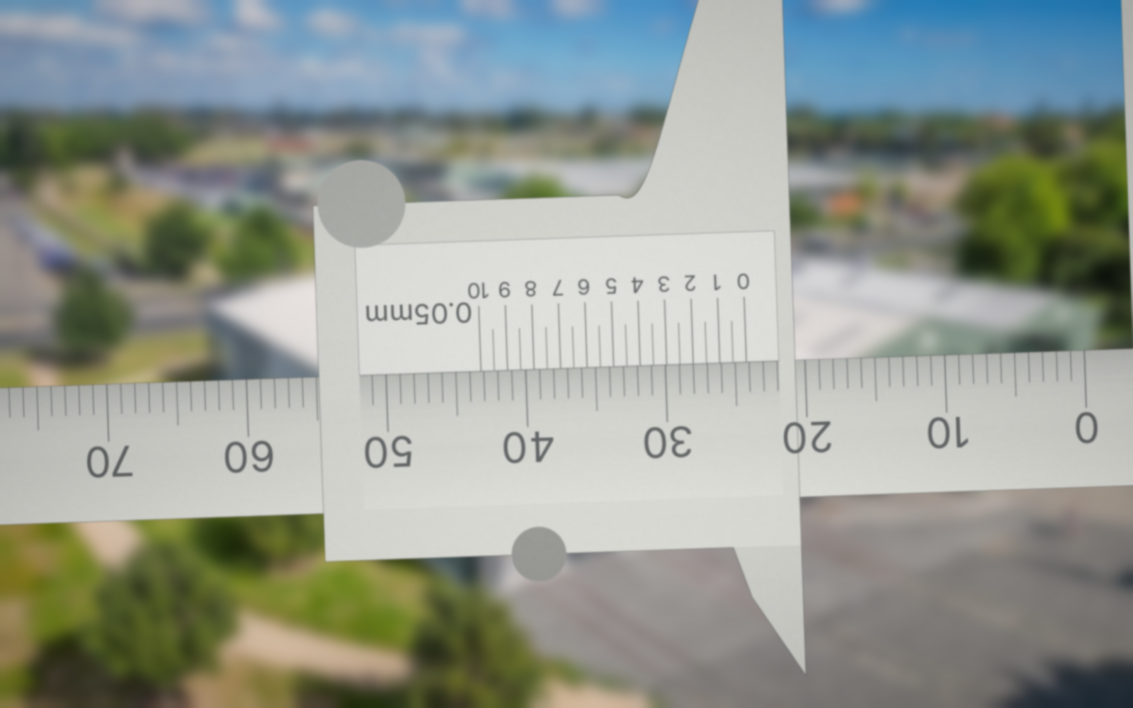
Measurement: 24.2 mm
